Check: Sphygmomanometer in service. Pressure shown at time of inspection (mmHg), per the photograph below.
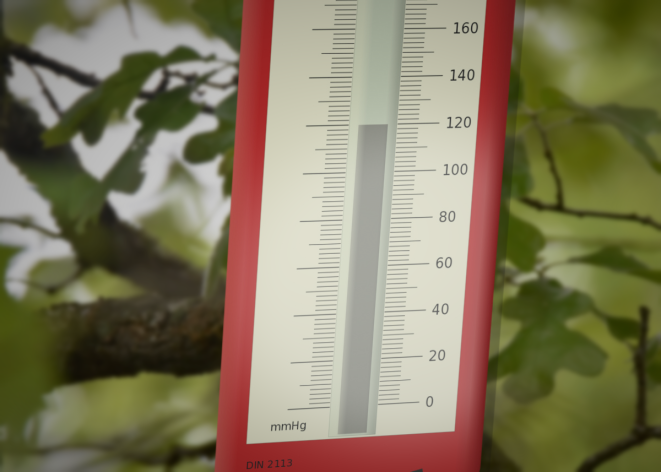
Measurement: 120 mmHg
